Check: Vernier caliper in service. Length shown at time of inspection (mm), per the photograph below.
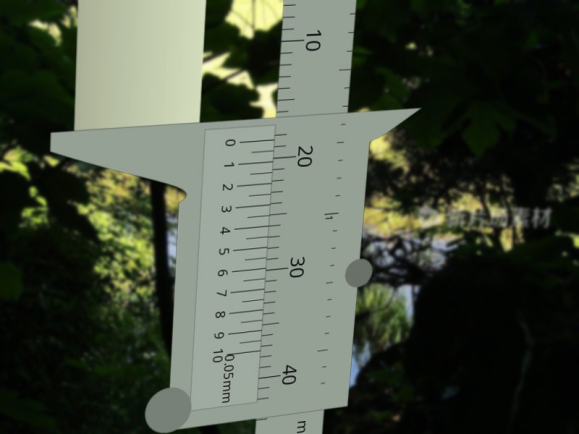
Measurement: 18.4 mm
